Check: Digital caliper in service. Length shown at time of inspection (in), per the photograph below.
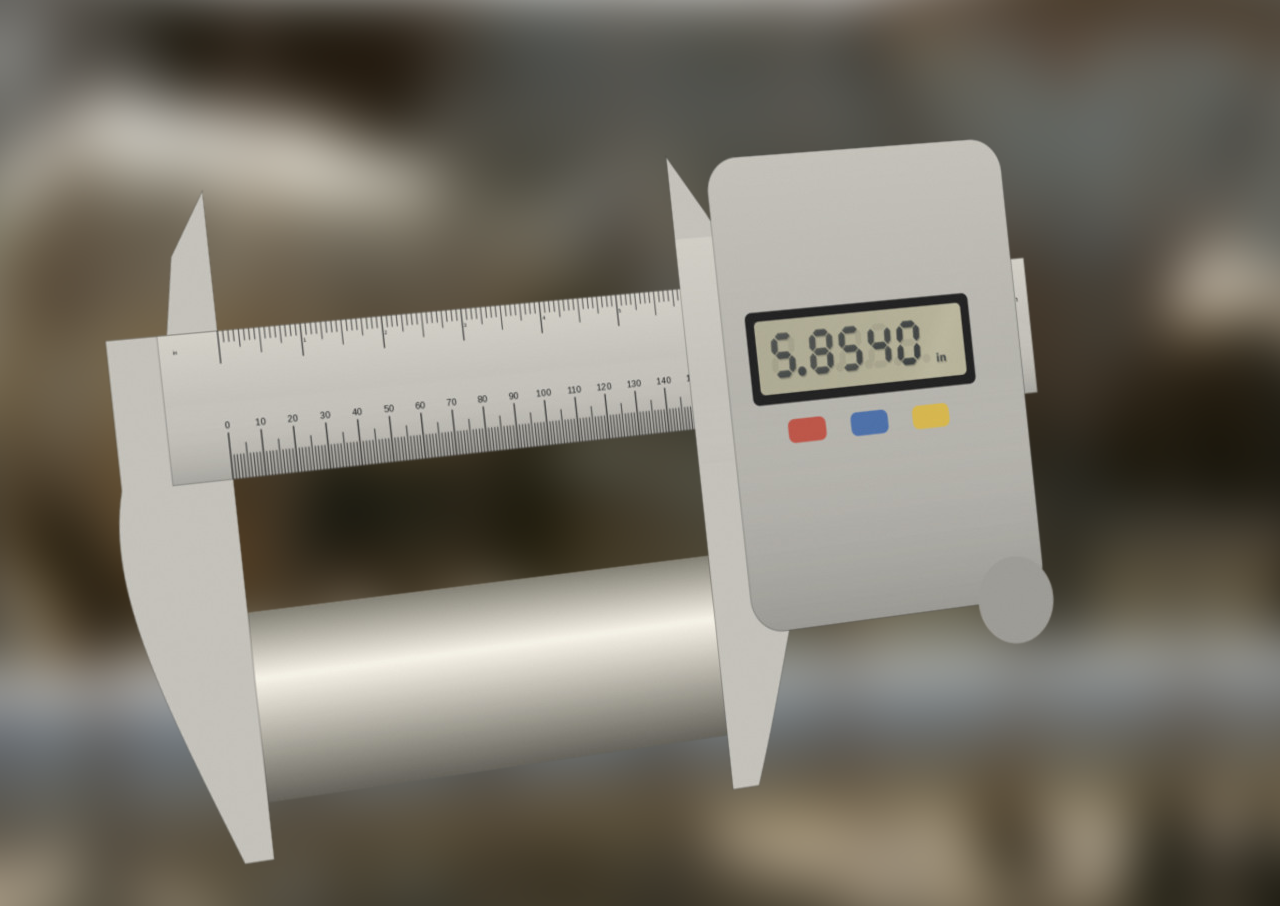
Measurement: 5.8540 in
